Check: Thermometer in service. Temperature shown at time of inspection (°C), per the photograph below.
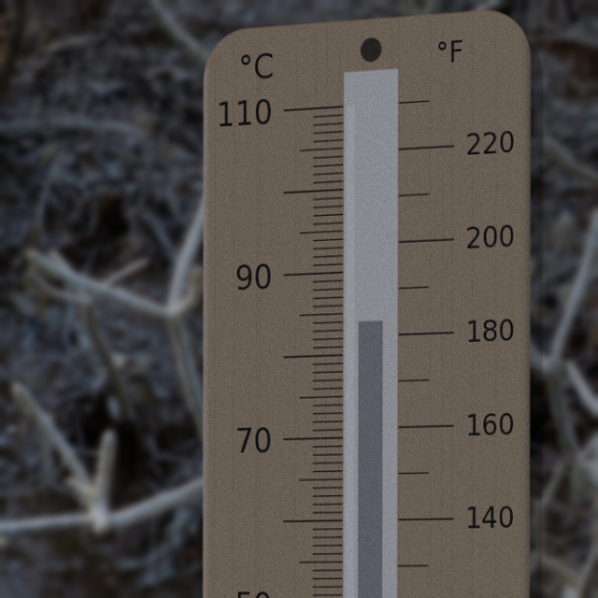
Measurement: 84 °C
